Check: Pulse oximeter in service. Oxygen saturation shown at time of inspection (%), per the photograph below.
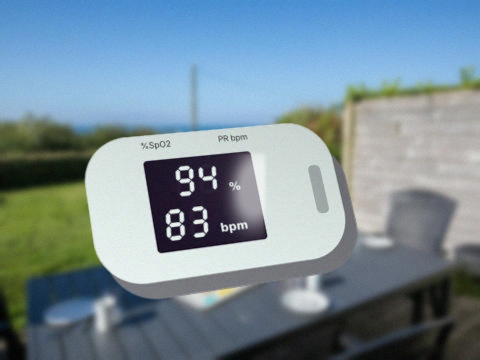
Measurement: 94 %
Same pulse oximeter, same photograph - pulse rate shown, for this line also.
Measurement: 83 bpm
